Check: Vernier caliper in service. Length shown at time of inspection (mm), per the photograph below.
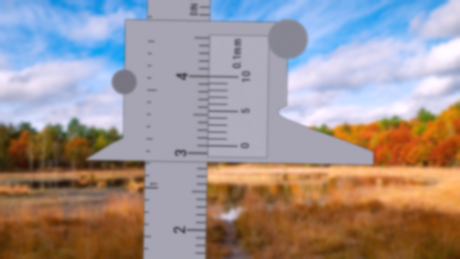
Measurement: 31.0 mm
